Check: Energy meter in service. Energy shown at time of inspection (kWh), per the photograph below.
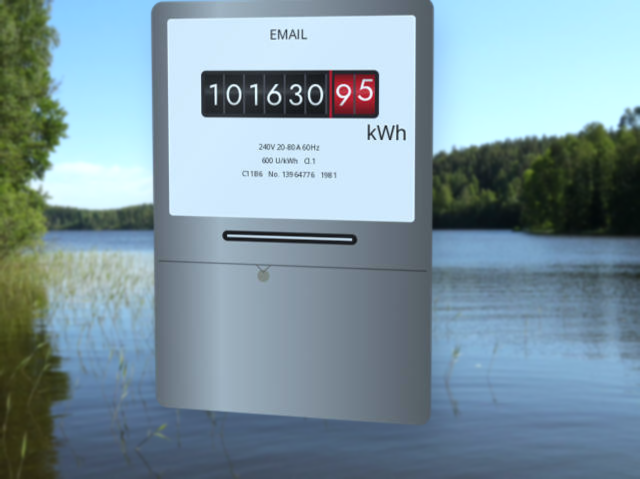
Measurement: 101630.95 kWh
